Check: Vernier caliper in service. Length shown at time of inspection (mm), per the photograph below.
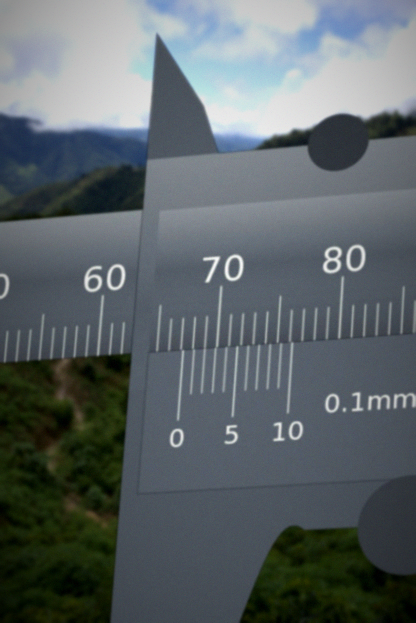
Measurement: 67.2 mm
